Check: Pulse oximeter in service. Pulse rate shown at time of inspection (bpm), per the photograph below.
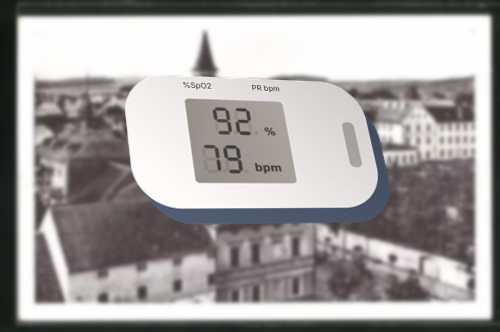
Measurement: 79 bpm
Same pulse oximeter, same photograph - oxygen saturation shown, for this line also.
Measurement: 92 %
